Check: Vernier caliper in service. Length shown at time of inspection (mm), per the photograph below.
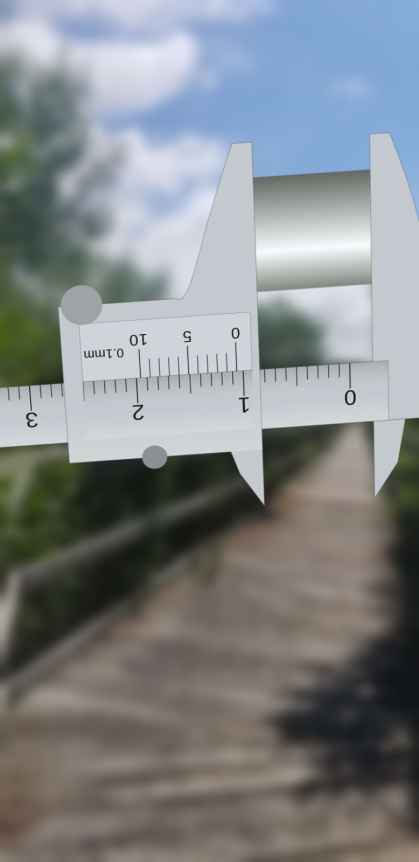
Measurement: 10.6 mm
